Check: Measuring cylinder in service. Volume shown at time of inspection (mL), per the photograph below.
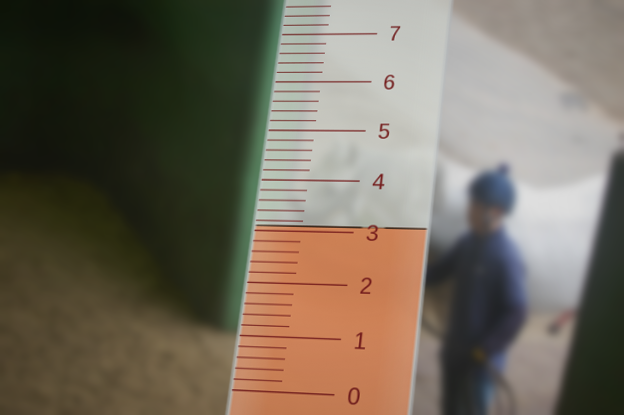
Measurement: 3.1 mL
